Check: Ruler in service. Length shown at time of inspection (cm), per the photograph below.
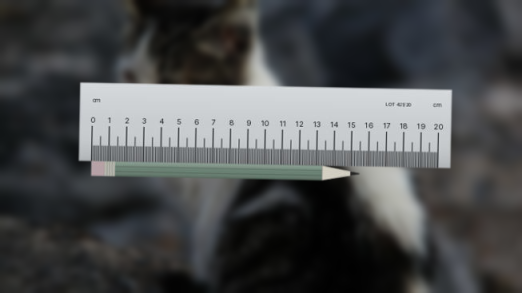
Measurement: 15.5 cm
